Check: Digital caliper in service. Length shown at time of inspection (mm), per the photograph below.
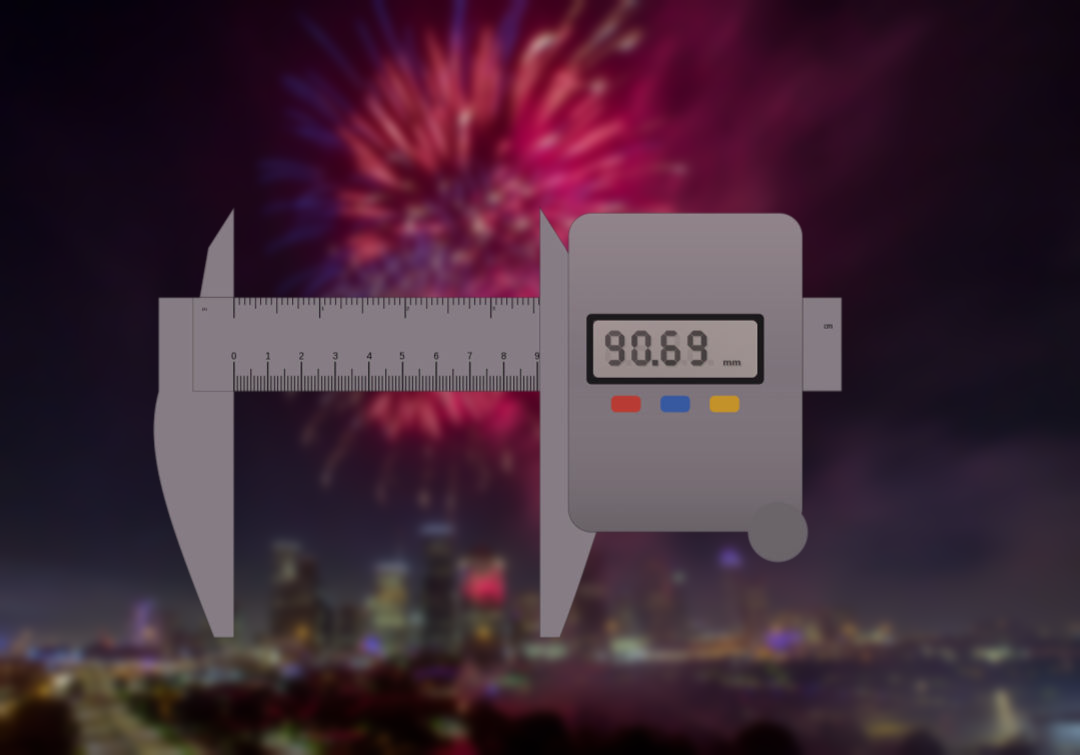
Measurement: 90.69 mm
